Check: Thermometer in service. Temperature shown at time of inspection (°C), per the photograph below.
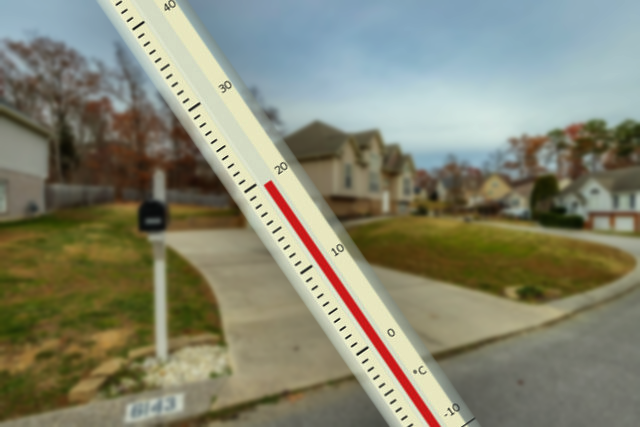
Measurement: 19.5 °C
